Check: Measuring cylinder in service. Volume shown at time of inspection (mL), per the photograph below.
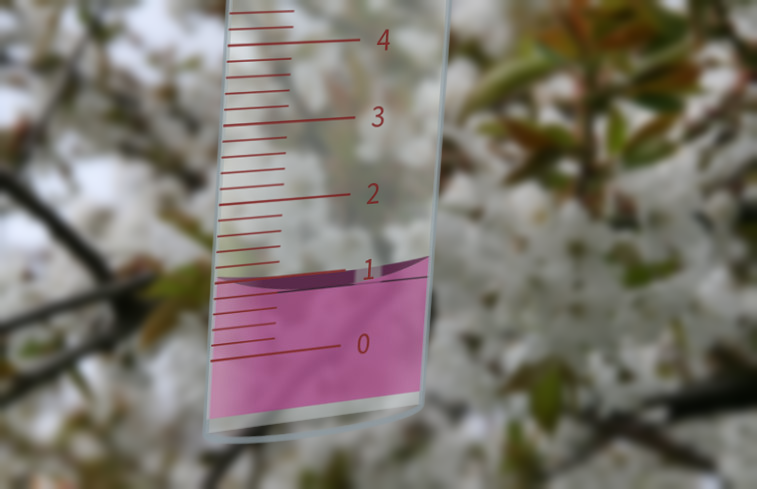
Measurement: 0.8 mL
